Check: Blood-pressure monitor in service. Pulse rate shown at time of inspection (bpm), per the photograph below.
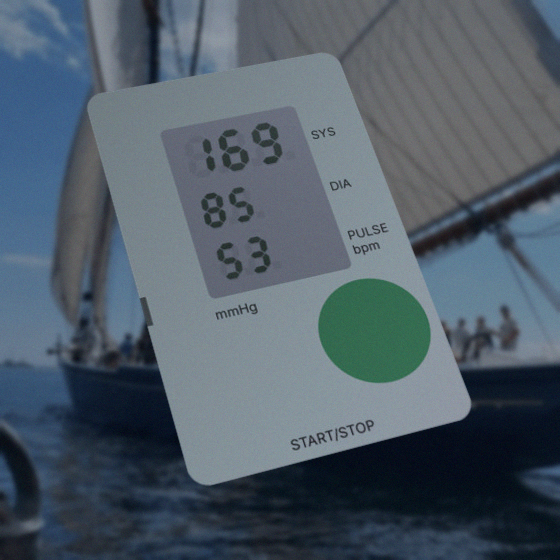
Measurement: 53 bpm
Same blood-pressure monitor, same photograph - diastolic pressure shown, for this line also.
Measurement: 85 mmHg
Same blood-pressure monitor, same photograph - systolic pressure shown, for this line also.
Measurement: 169 mmHg
